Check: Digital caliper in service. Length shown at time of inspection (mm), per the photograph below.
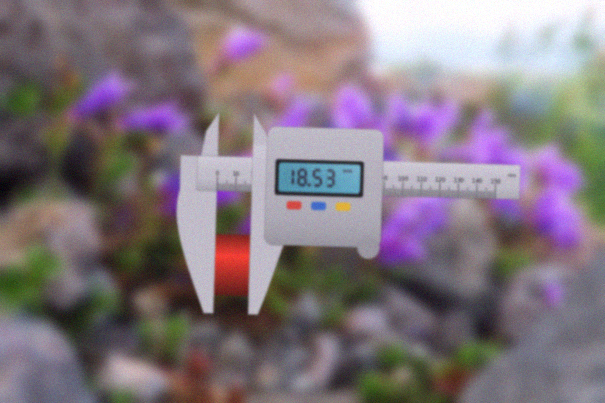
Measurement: 18.53 mm
